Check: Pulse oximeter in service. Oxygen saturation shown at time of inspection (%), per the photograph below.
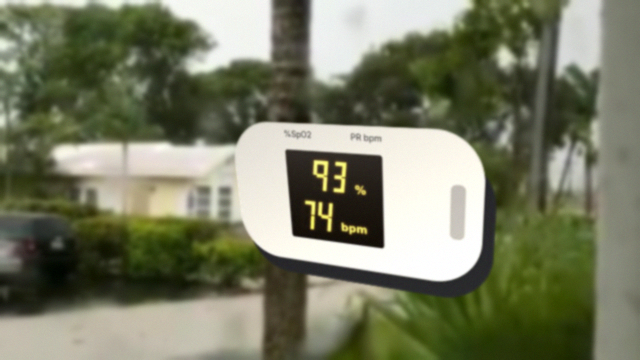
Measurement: 93 %
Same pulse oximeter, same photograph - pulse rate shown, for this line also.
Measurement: 74 bpm
